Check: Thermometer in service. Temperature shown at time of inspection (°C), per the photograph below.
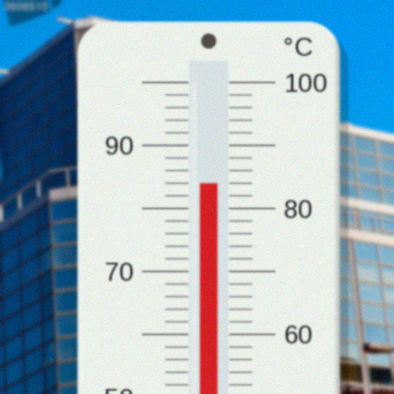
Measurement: 84 °C
